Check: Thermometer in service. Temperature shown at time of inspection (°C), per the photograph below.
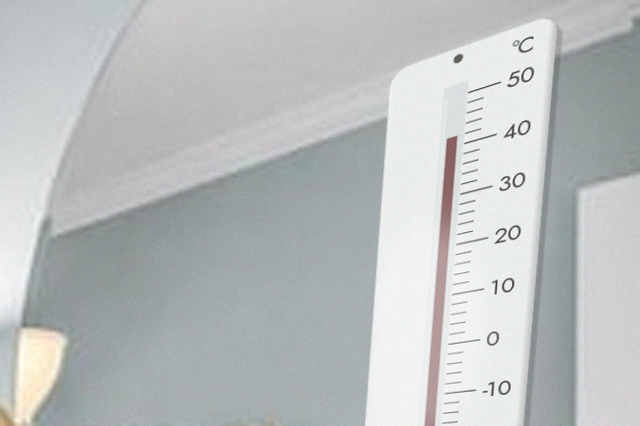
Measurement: 42 °C
